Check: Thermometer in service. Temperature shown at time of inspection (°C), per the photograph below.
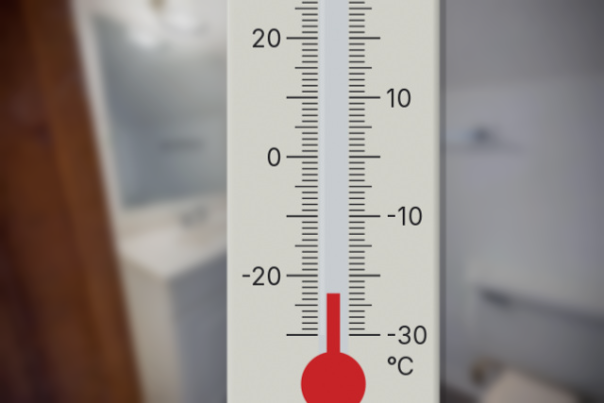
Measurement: -23 °C
